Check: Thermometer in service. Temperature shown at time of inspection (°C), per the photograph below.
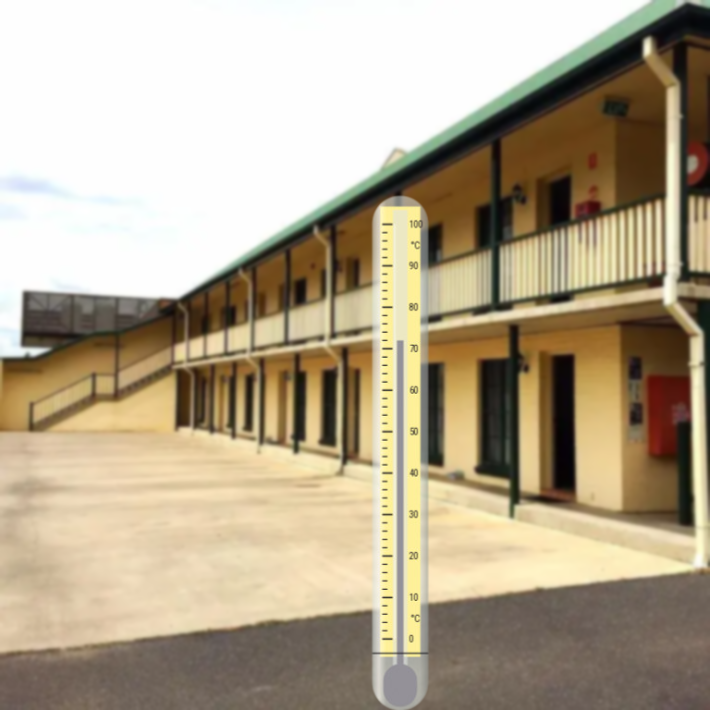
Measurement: 72 °C
